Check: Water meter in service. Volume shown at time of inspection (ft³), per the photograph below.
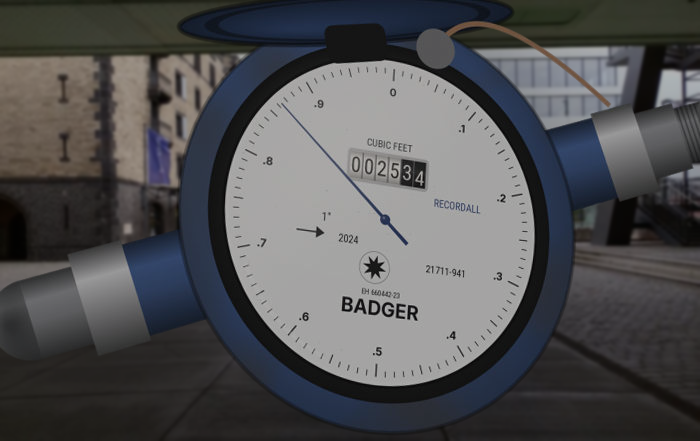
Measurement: 2533.86 ft³
